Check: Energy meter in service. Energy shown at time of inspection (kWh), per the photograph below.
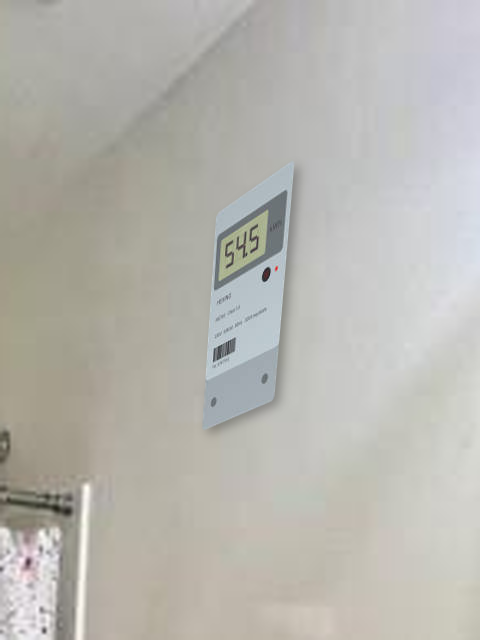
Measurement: 54.5 kWh
